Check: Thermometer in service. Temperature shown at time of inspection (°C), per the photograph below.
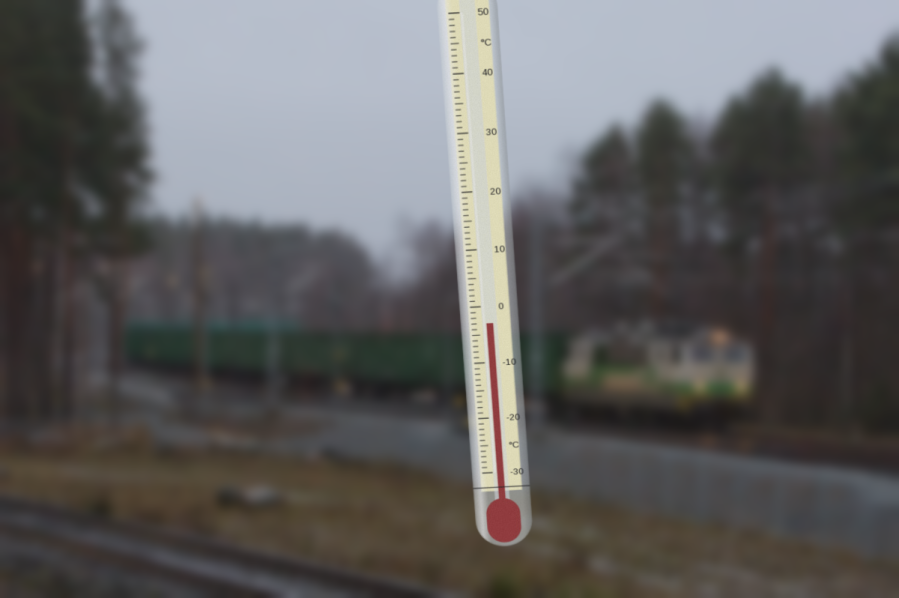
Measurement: -3 °C
